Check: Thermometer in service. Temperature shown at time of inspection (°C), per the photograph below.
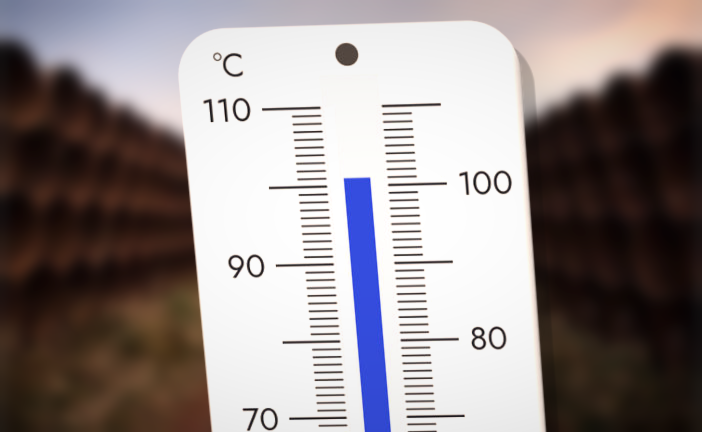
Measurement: 101 °C
